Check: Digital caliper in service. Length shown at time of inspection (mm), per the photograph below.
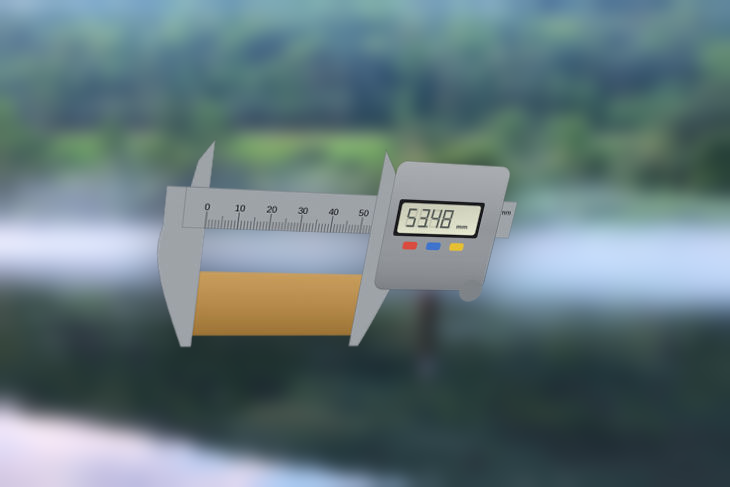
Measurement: 53.48 mm
